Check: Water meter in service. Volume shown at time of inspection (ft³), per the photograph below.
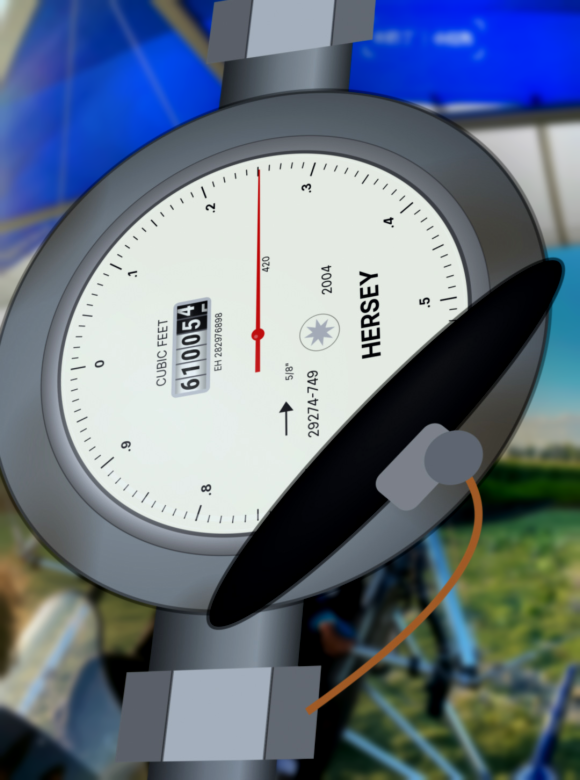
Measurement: 610054.25 ft³
